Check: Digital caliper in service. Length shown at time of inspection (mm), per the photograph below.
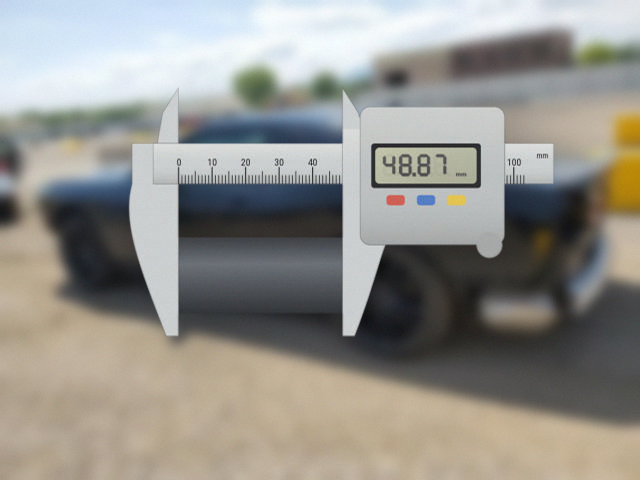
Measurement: 48.87 mm
